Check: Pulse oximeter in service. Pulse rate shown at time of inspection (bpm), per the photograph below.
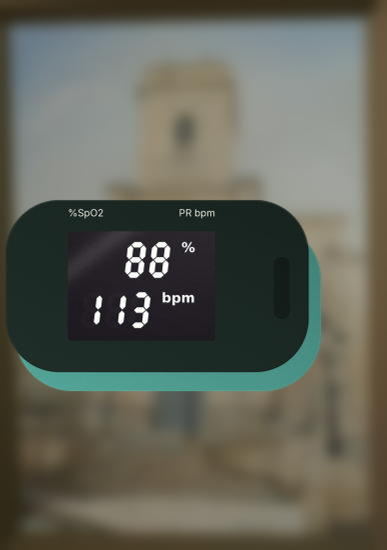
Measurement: 113 bpm
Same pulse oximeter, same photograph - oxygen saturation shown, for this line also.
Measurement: 88 %
